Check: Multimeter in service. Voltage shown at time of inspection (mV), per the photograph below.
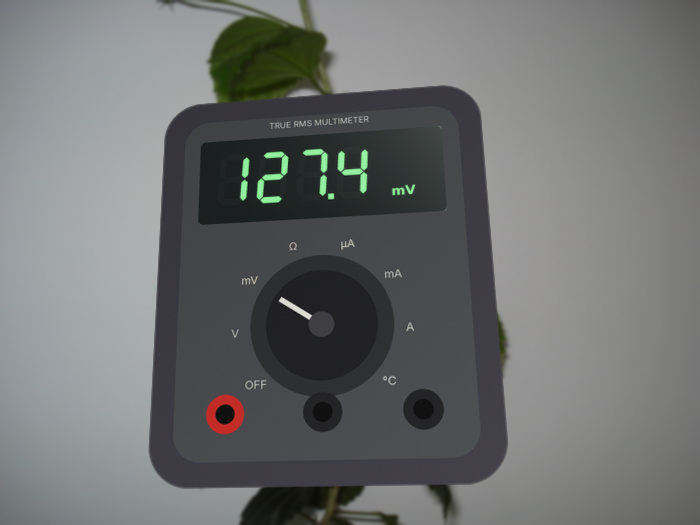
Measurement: 127.4 mV
